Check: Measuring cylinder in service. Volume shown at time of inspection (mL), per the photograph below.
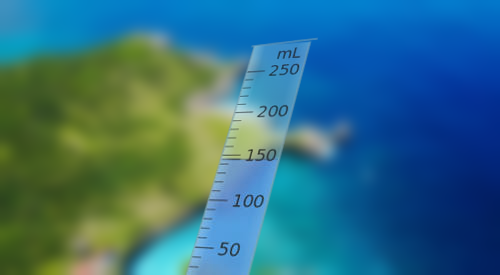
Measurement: 145 mL
